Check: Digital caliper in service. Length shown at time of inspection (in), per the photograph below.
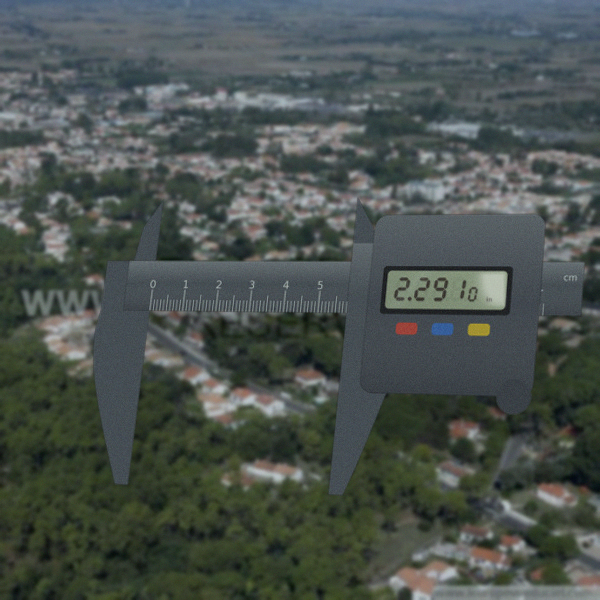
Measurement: 2.2910 in
